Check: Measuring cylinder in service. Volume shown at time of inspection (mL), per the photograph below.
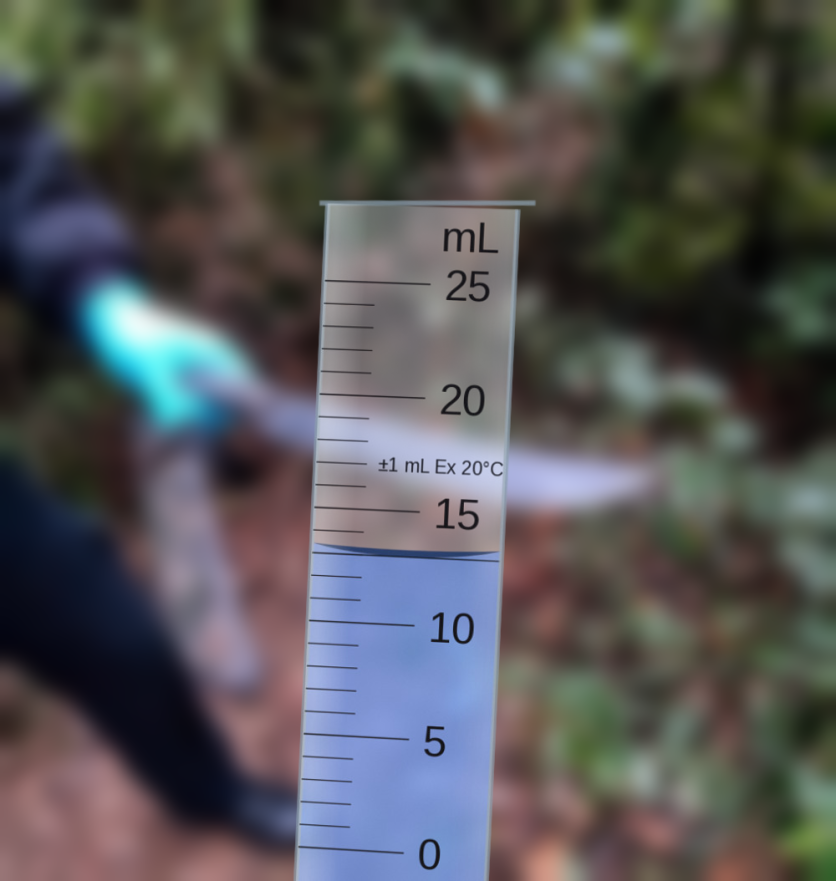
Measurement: 13 mL
